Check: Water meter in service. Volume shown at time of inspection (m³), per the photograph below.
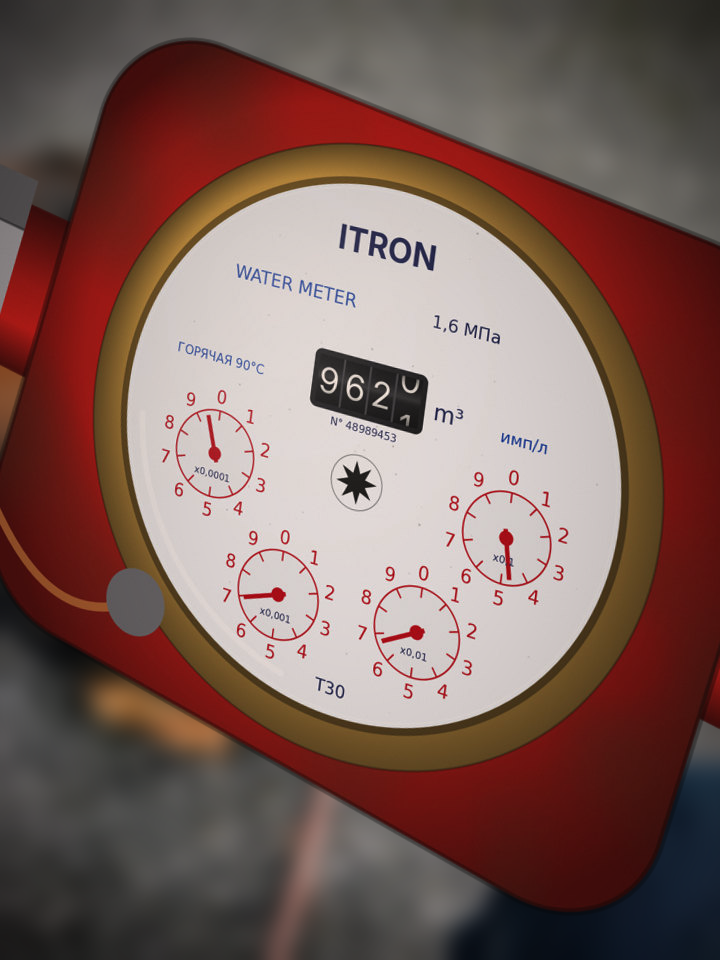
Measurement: 9620.4669 m³
